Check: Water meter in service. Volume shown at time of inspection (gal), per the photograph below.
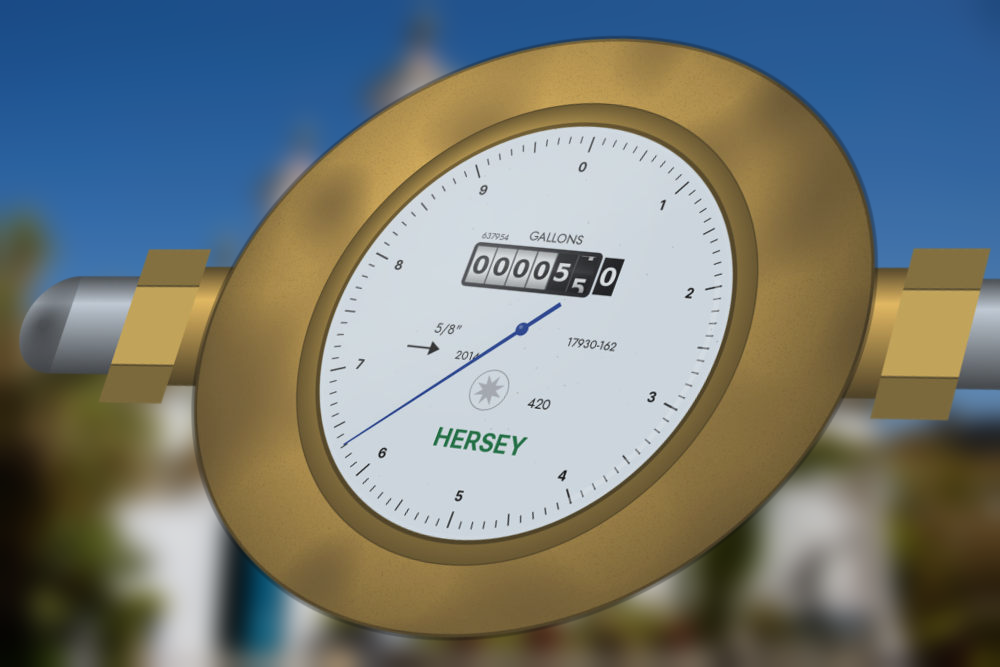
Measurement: 546.3 gal
